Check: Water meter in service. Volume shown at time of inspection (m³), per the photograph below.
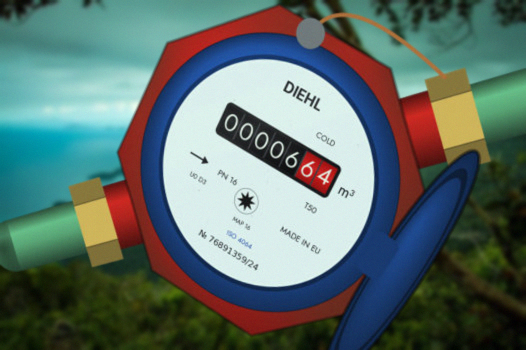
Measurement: 6.64 m³
